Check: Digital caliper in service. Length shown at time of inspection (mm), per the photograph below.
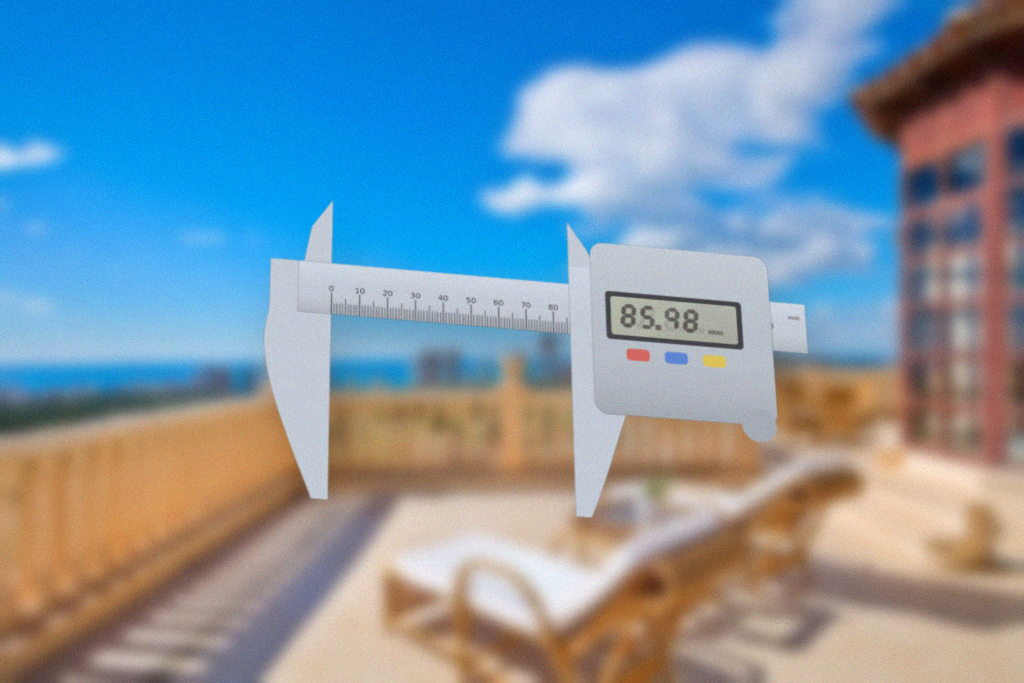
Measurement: 85.98 mm
